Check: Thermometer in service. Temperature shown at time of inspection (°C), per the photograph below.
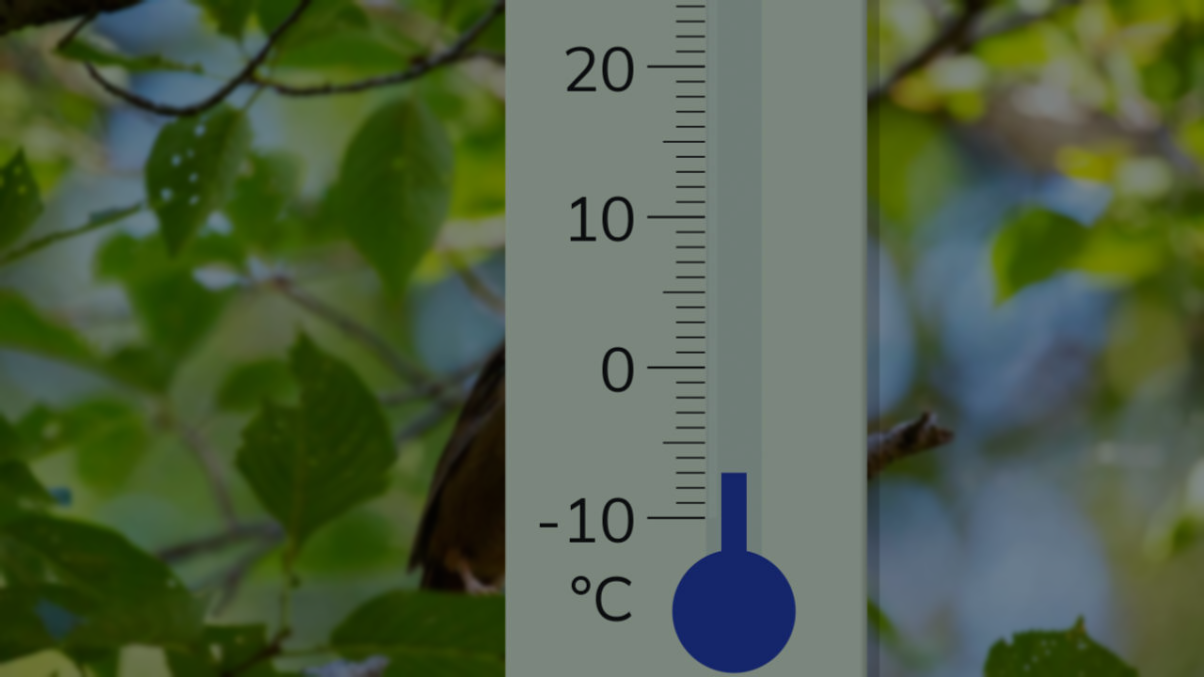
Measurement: -7 °C
